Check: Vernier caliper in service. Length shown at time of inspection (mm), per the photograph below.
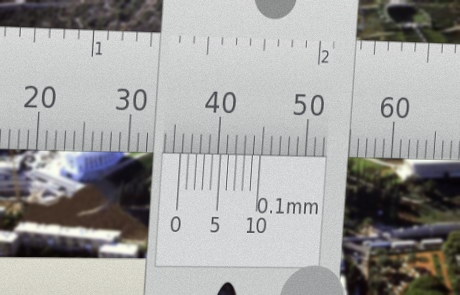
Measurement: 35.8 mm
